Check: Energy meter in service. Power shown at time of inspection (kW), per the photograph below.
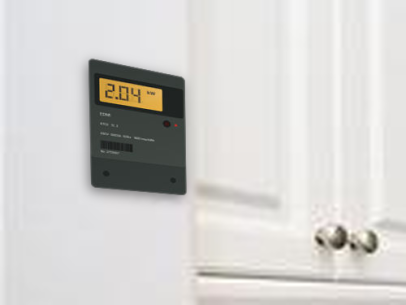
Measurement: 2.04 kW
